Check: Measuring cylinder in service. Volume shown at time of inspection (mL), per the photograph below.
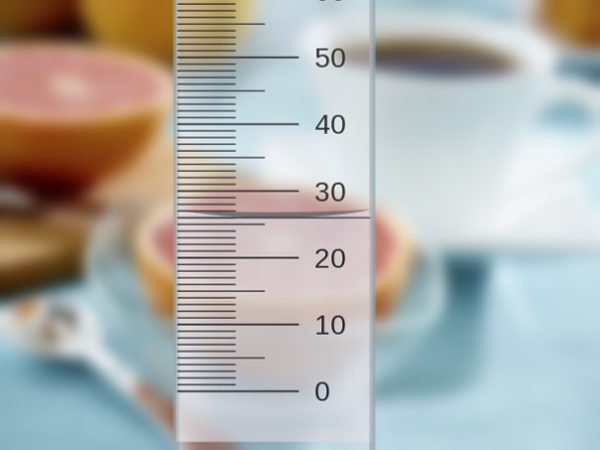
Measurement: 26 mL
